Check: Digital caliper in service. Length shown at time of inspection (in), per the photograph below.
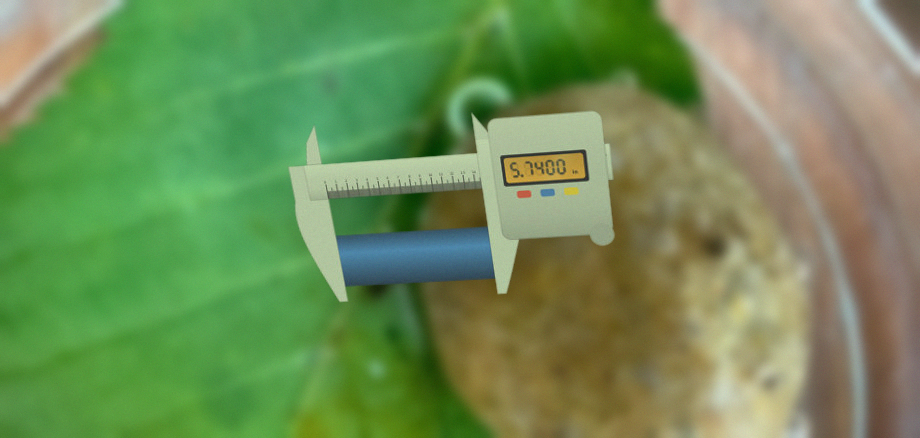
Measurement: 5.7400 in
